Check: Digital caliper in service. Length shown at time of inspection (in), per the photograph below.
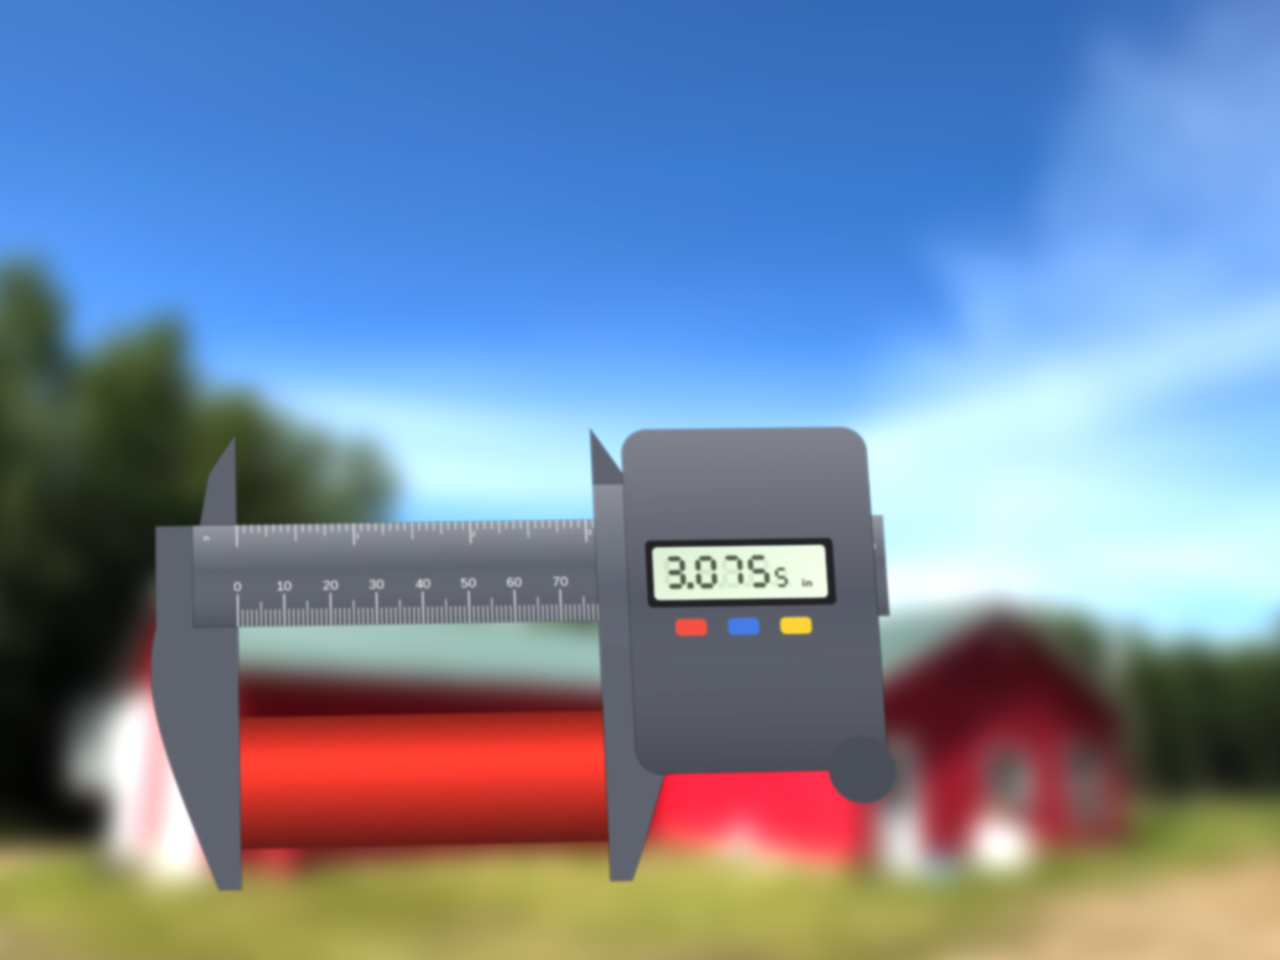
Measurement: 3.0755 in
